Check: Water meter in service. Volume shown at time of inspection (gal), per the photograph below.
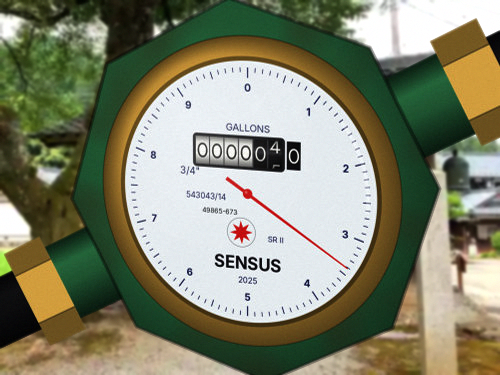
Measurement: 43.4 gal
